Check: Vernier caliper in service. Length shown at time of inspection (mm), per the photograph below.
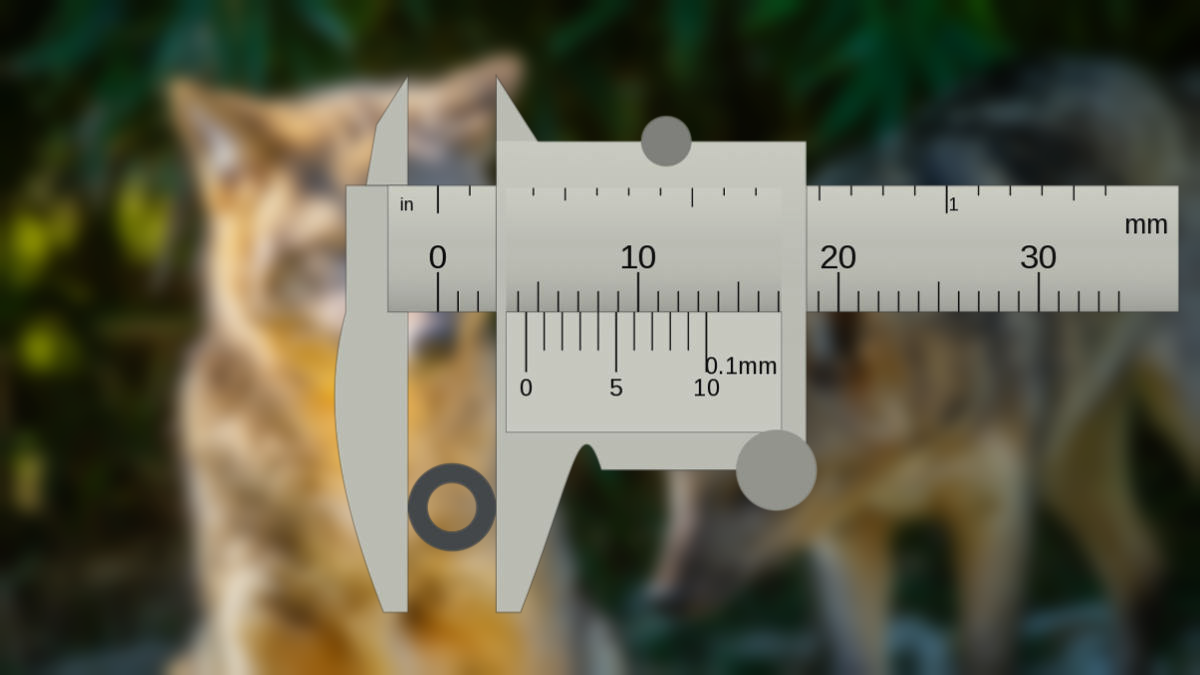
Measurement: 4.4 mm
